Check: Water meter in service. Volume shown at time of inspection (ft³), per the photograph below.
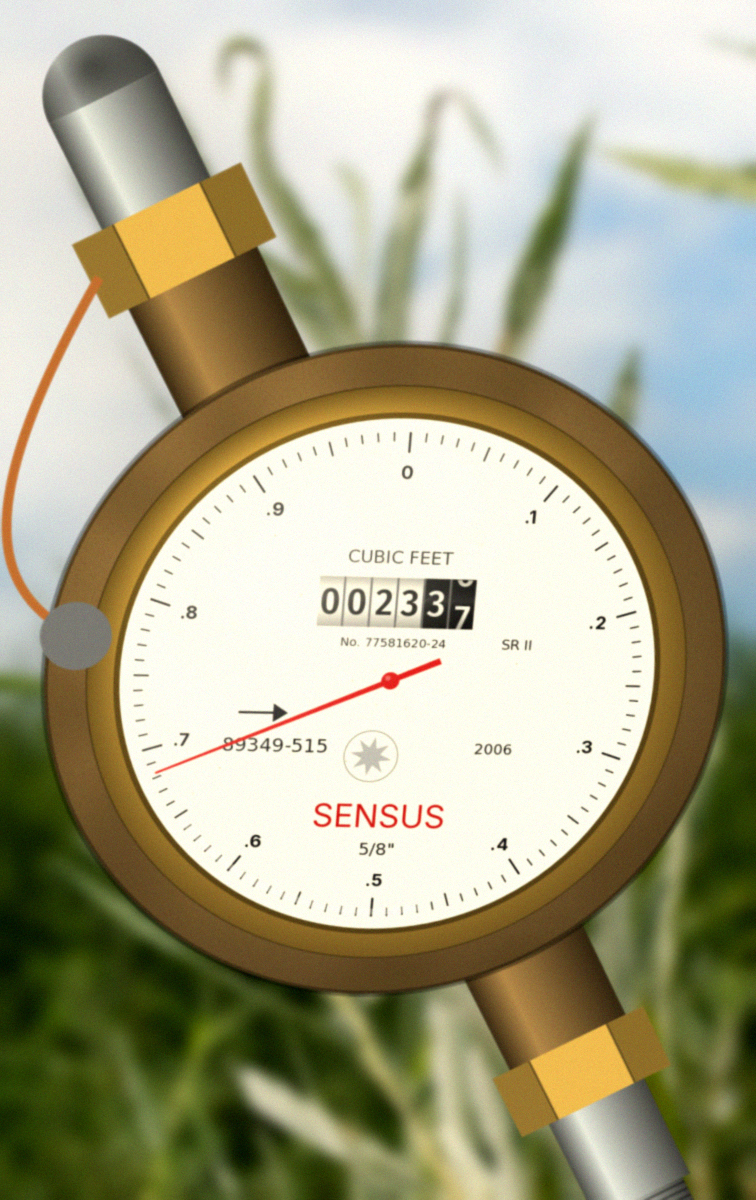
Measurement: 2336.68 ft³
